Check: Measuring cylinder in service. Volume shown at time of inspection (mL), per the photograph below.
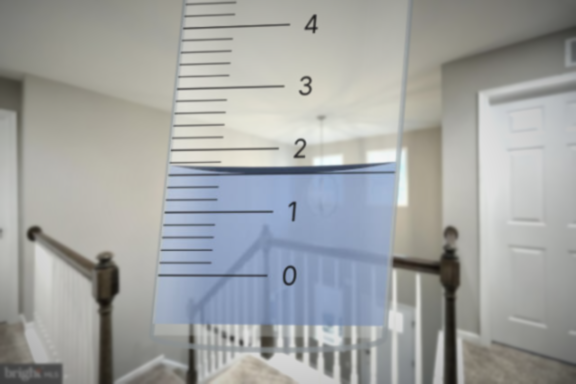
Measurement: 1.6 mL
